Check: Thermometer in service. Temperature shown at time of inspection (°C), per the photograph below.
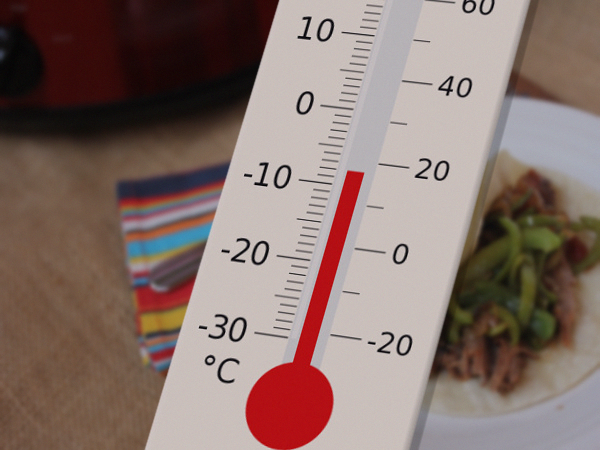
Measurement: -8 °C
